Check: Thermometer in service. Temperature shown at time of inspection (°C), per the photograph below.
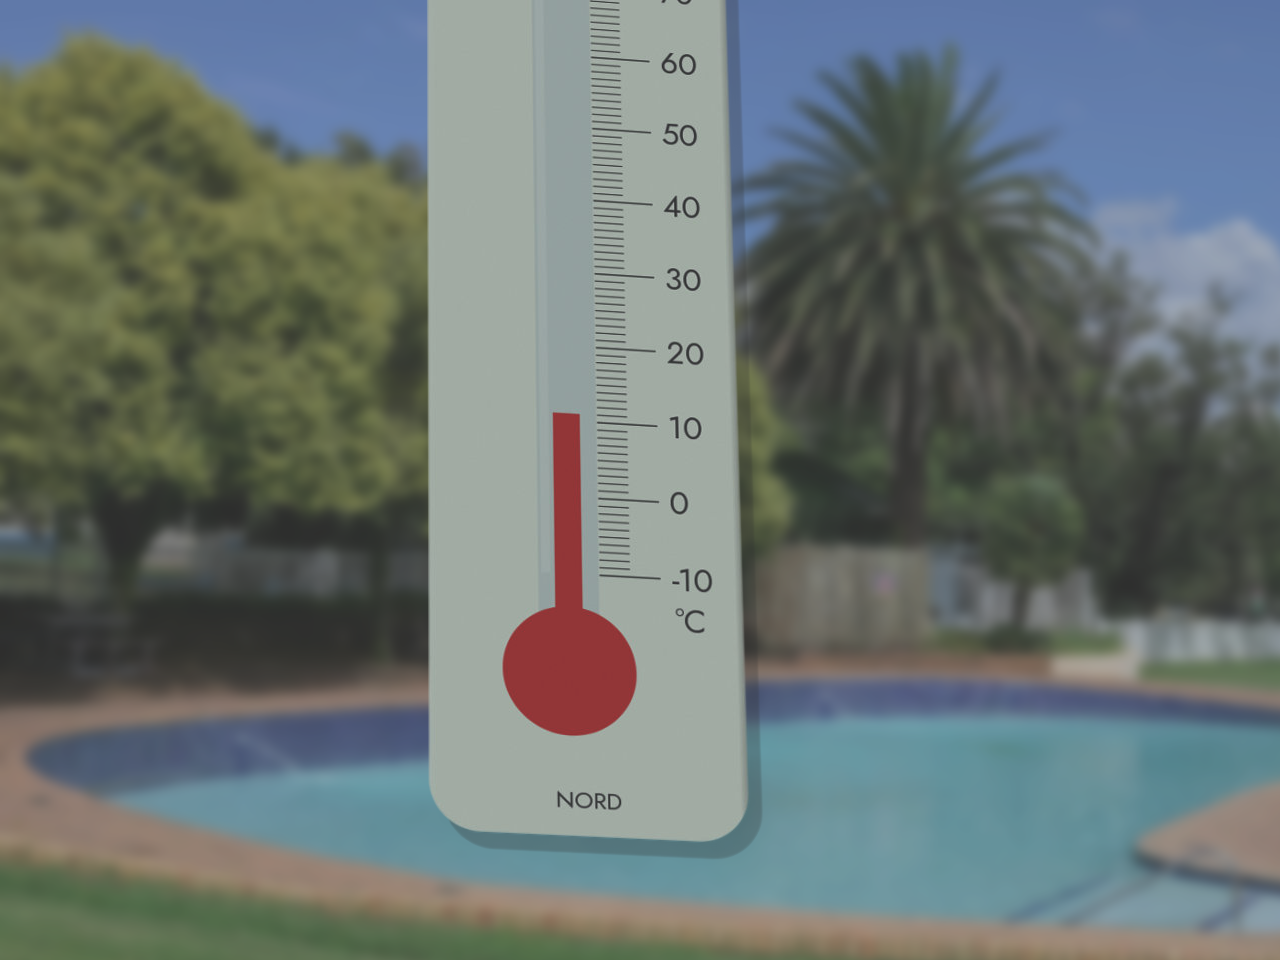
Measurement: 11 °C
